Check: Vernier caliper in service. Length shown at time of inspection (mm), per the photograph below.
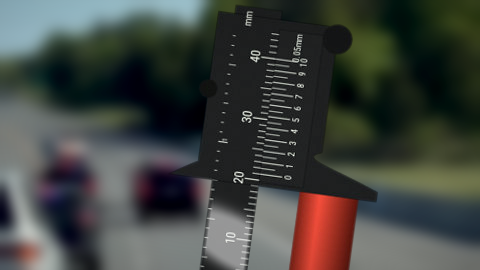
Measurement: 21.0 mm
